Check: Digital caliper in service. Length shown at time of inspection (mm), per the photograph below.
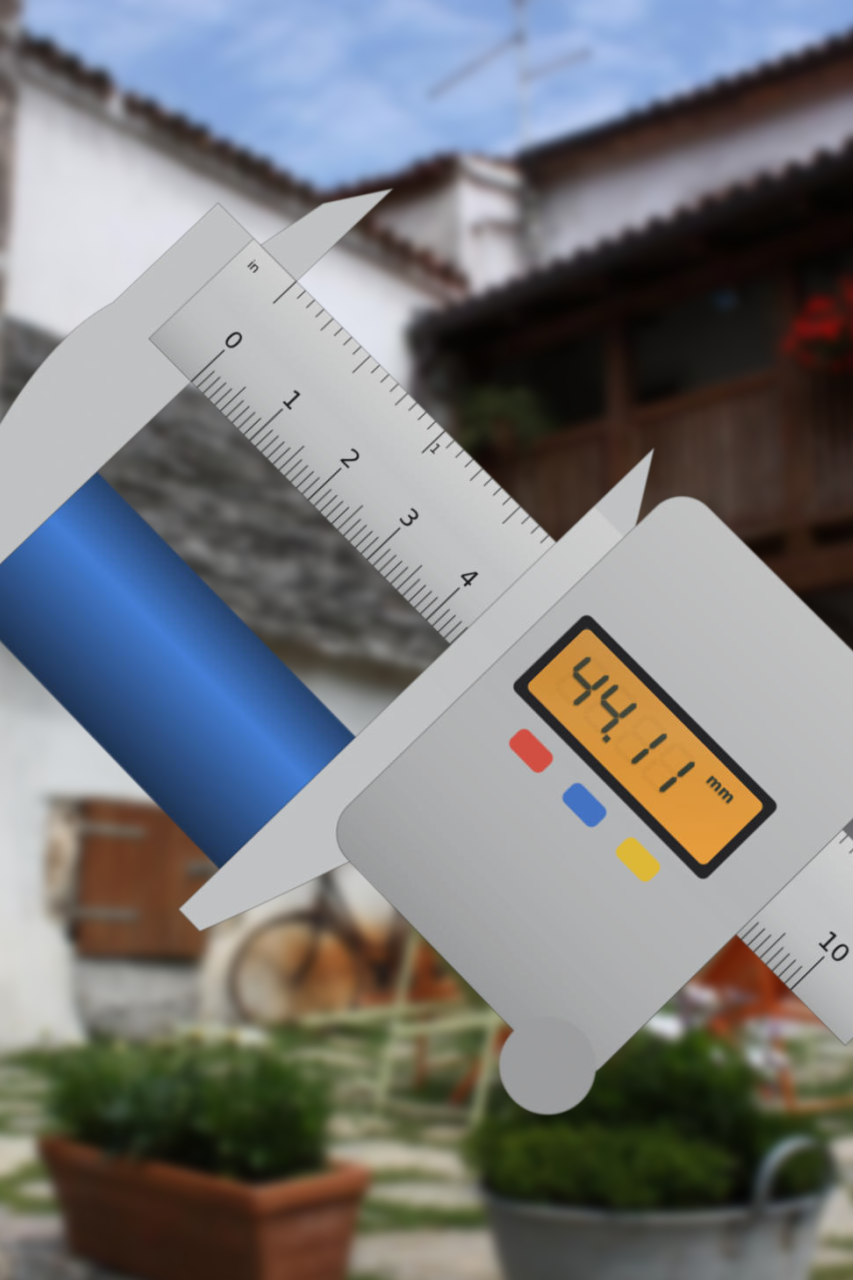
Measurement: 44.11 mm
